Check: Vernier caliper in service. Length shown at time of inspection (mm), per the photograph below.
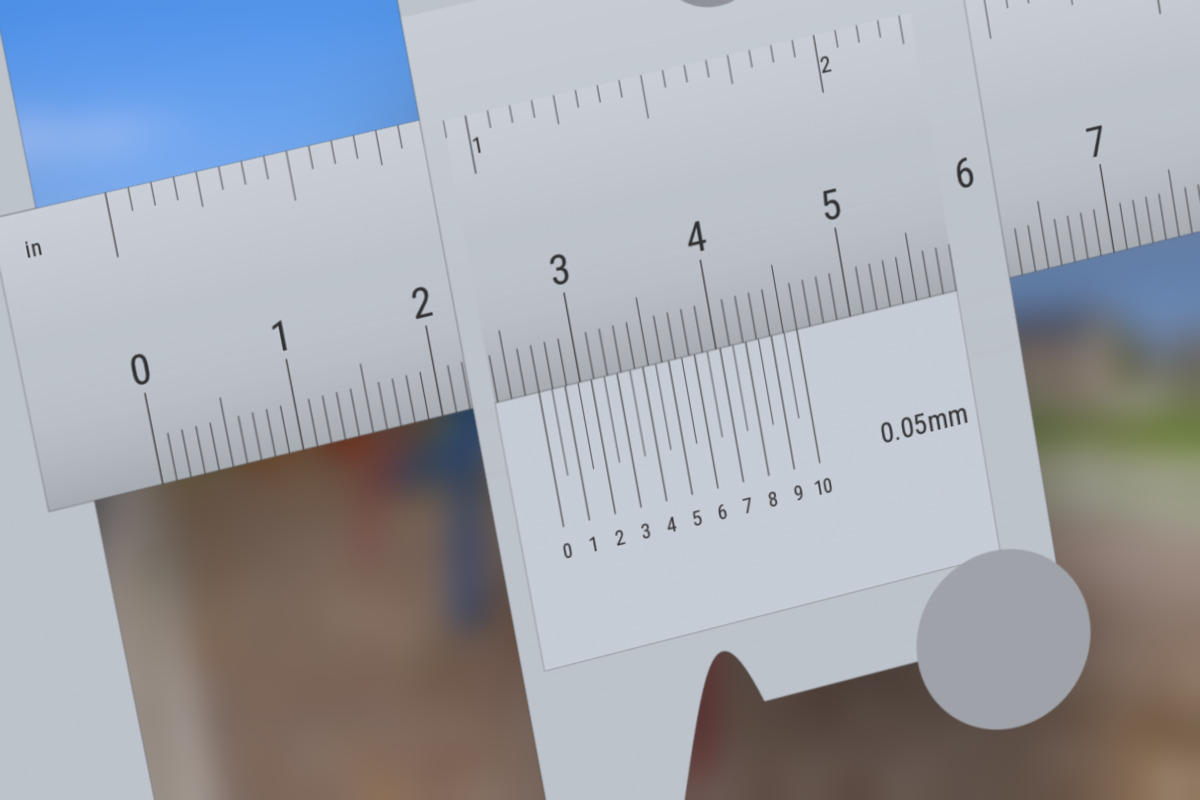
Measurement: 27.0 mm
